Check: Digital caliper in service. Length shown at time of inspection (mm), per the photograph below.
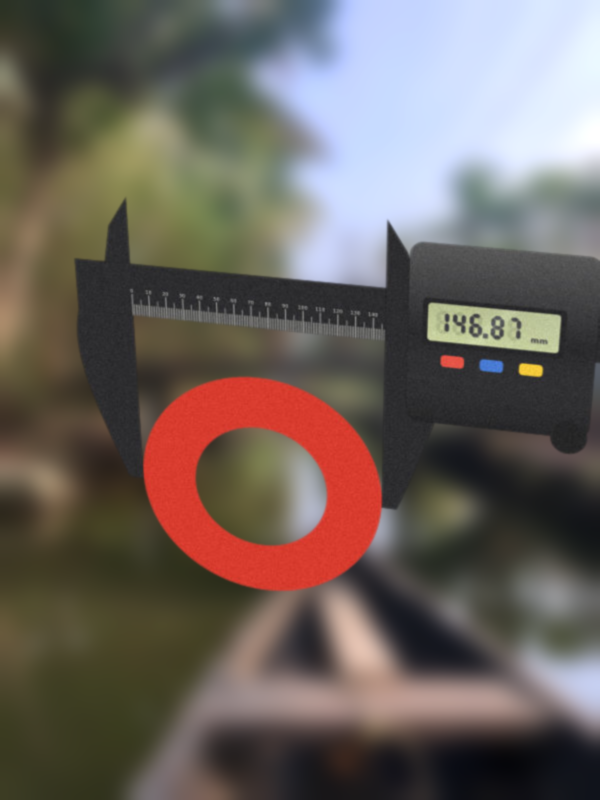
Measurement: 146.87 mm
